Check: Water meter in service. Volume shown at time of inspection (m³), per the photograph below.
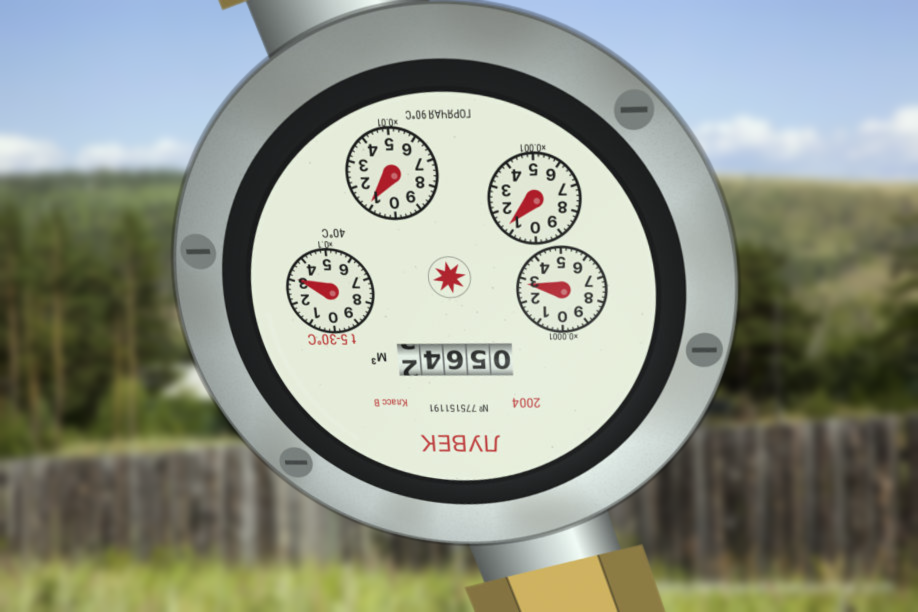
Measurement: 5642.3112 m³
